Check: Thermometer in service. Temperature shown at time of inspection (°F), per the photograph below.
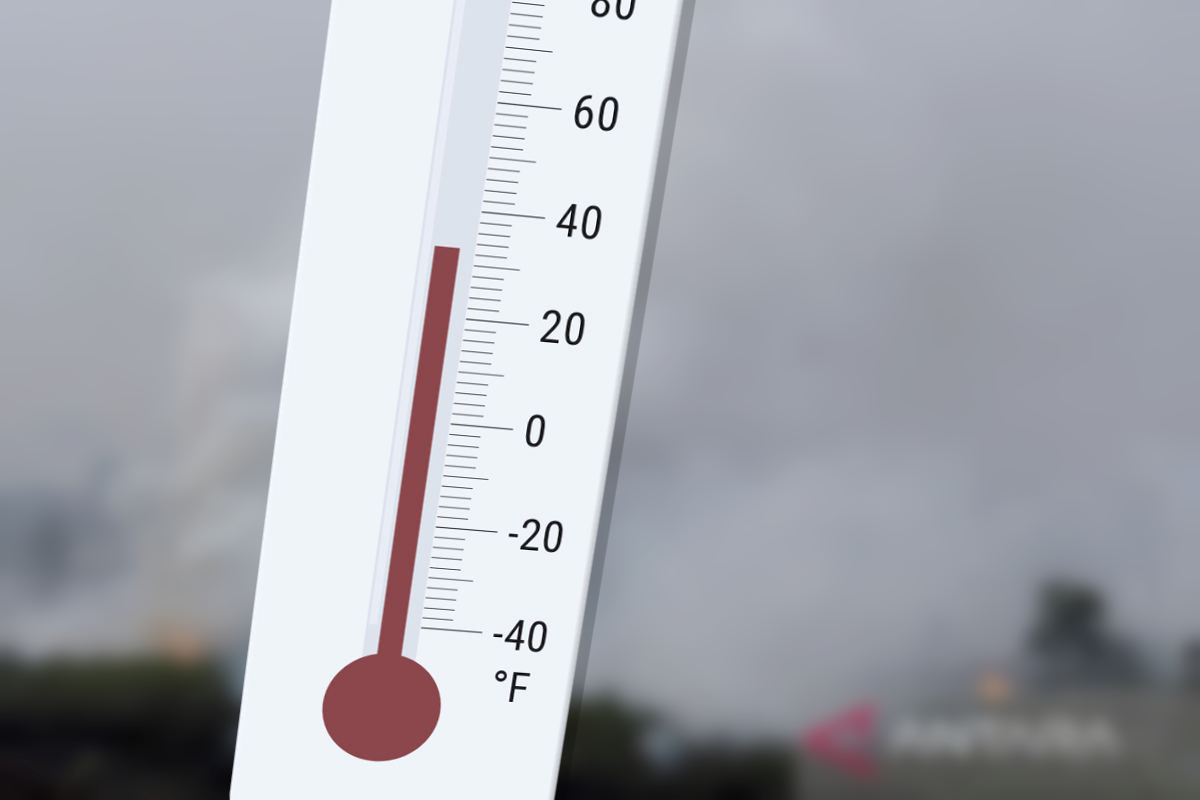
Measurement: 33 °F
